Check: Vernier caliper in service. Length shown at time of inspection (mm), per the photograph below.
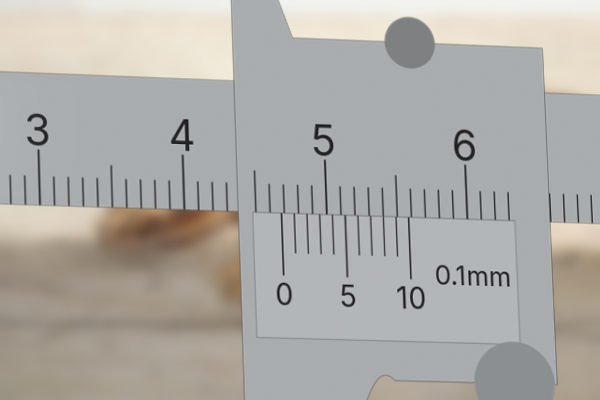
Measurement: 46.8 mm
